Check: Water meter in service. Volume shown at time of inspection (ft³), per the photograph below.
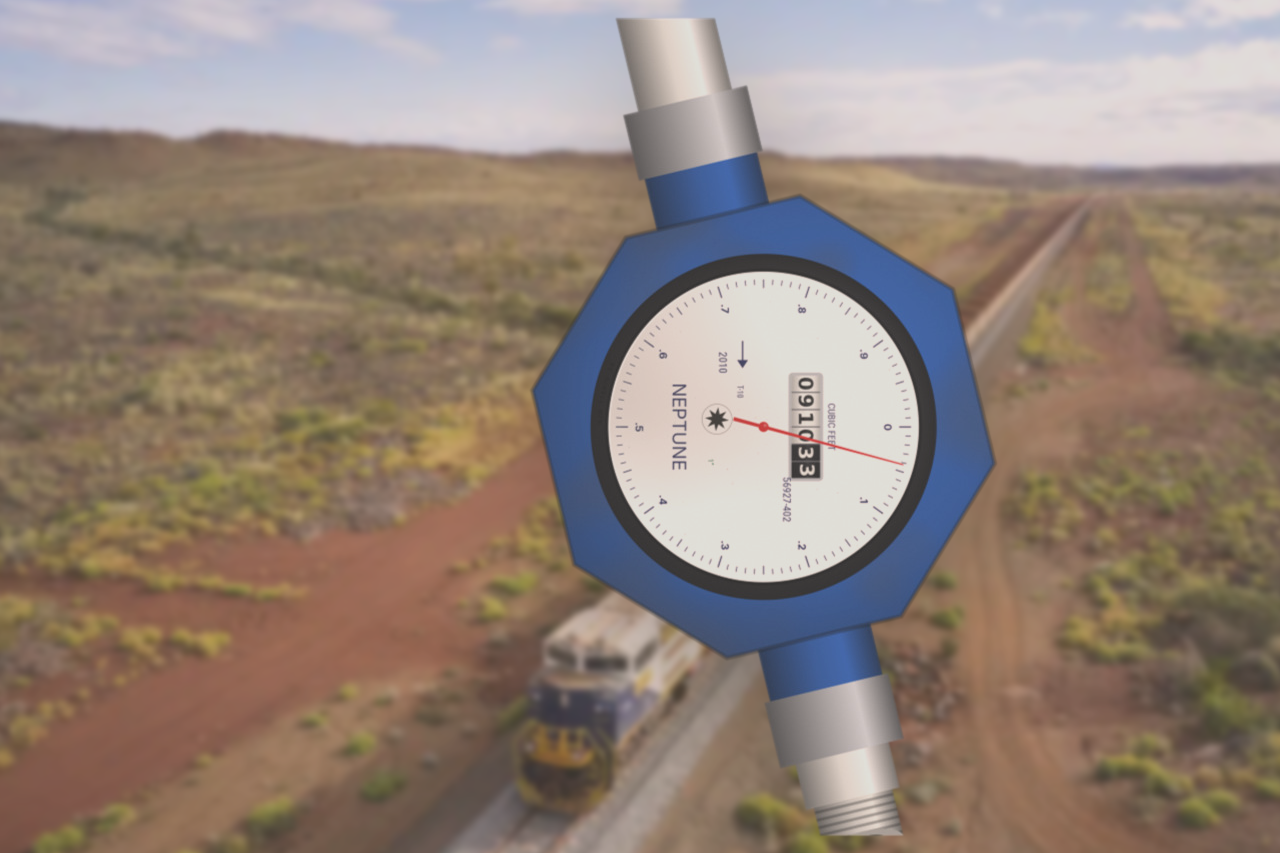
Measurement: 91033.04 ft³
